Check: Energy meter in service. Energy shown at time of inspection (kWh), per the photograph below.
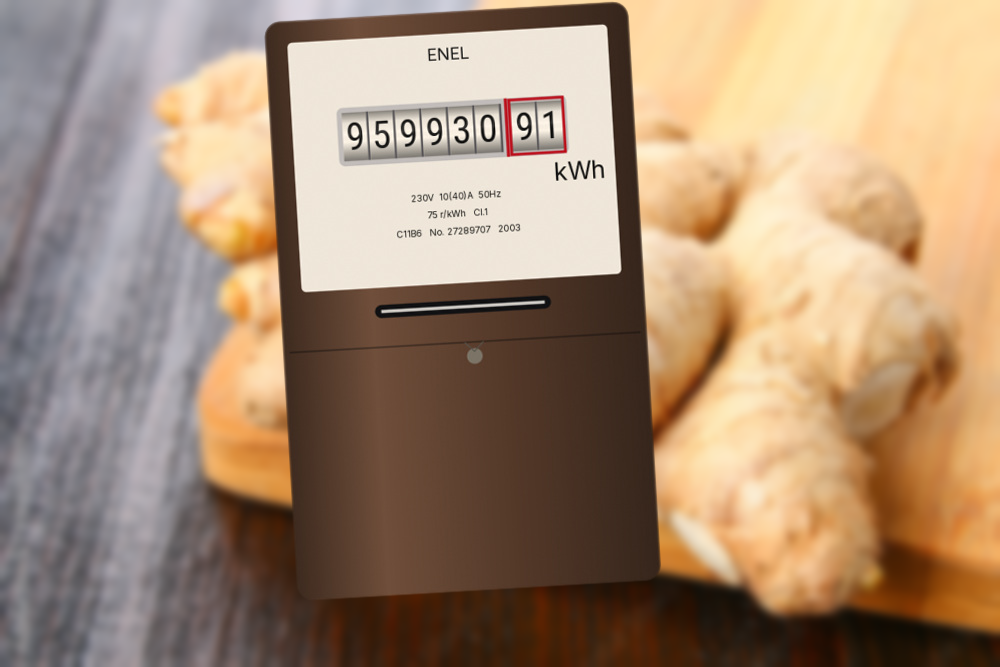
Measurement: 959930.91 kWh
